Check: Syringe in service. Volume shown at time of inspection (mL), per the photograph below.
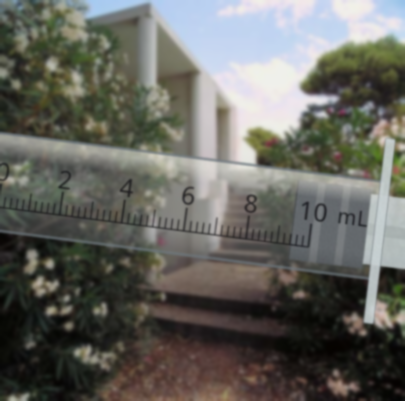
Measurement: 9.4 mL
